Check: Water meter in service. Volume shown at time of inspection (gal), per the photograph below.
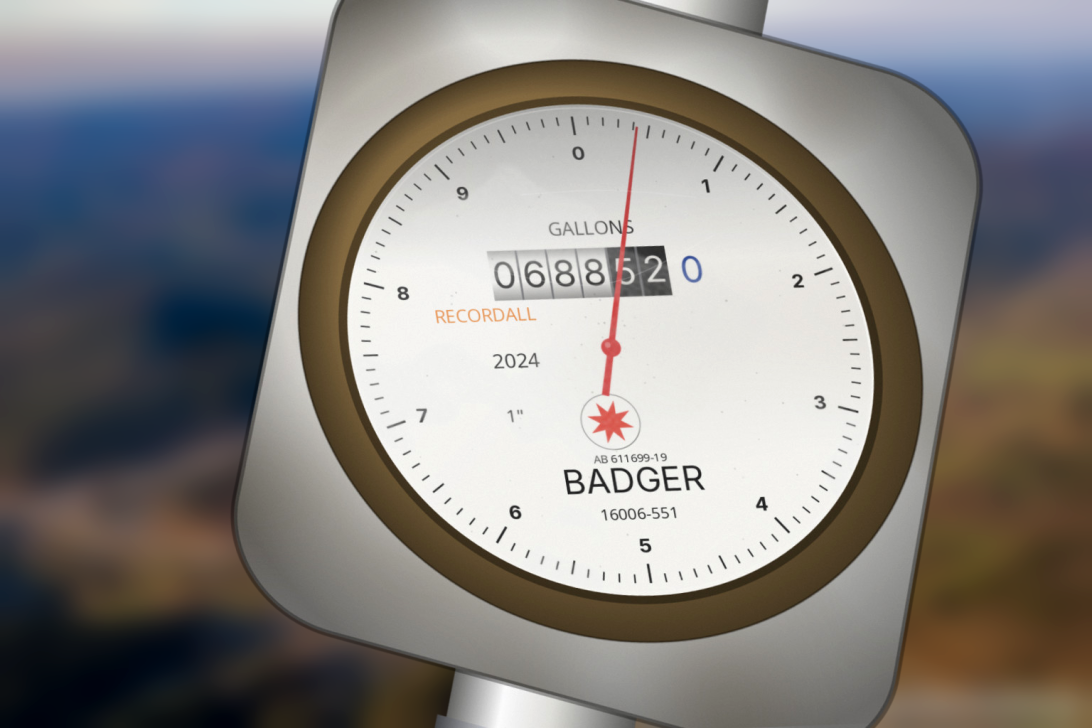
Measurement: 688520.4 gal
